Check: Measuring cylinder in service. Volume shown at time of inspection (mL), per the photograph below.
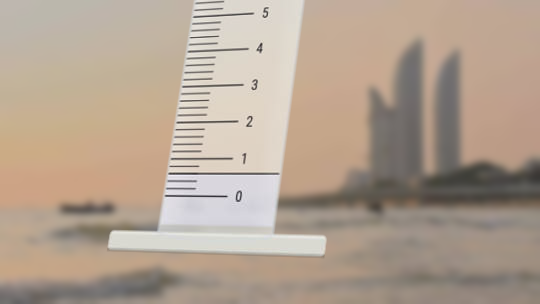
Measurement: 0.6 mL
